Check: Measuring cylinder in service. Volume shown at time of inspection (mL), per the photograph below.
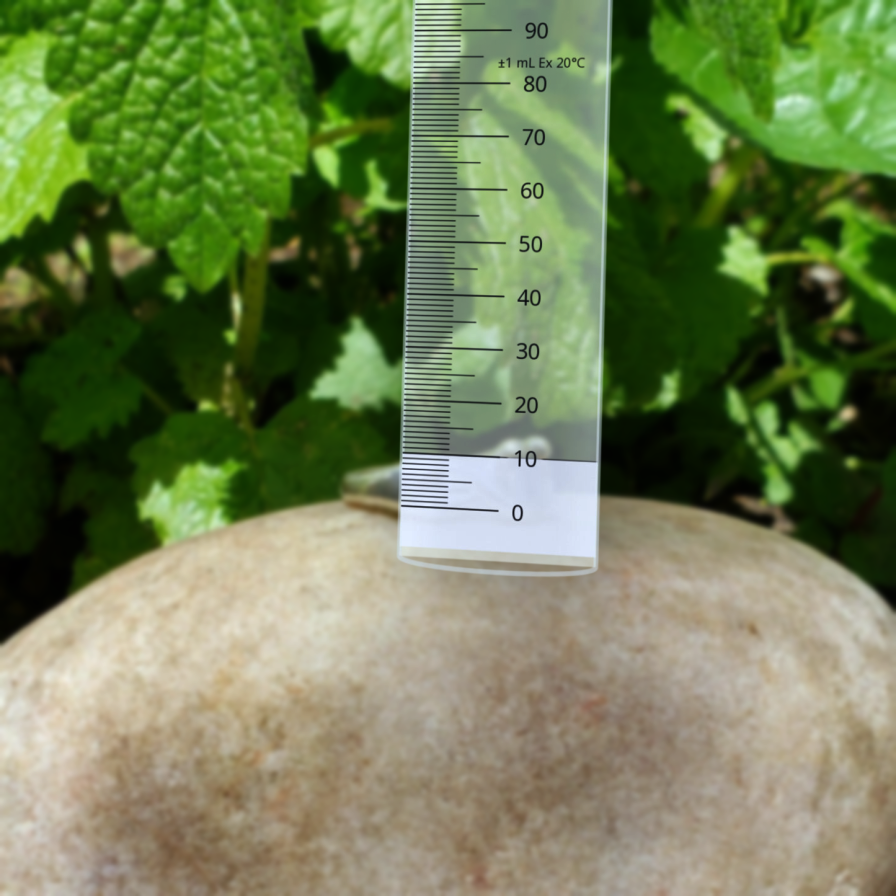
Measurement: 10 mL
